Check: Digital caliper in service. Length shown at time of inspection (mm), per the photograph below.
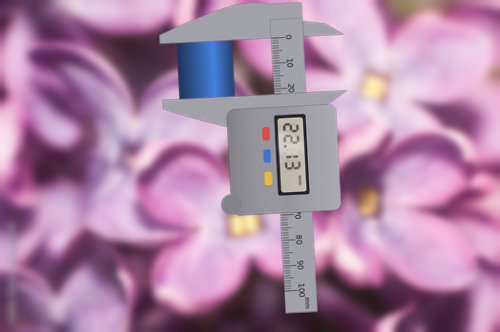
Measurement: 22.13 mm
